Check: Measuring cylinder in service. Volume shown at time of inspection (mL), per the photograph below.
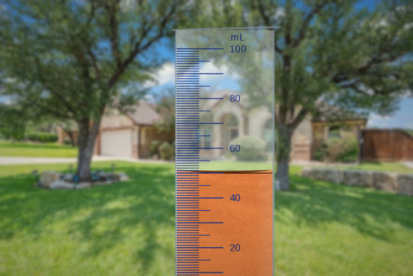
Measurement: 50 mL
